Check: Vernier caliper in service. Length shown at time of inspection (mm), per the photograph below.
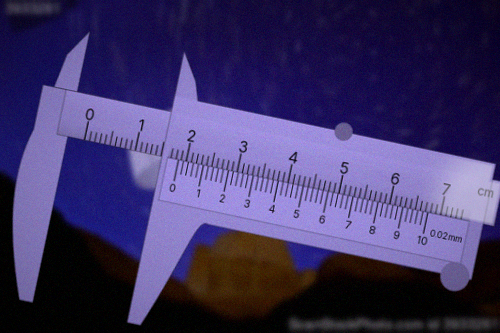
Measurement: 18.5 mm
